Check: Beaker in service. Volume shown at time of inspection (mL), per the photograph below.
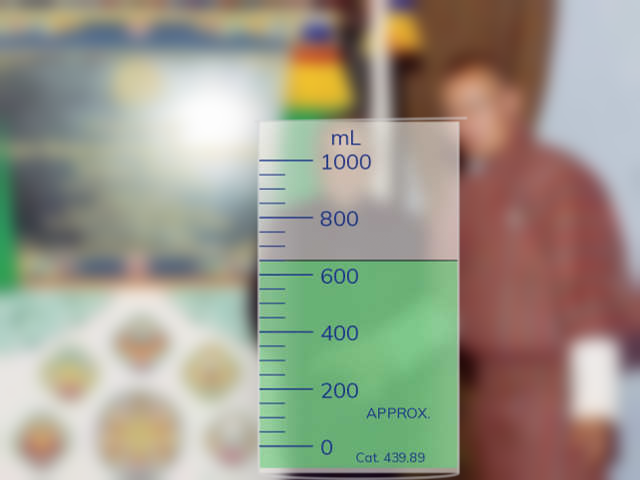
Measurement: 650 mL
